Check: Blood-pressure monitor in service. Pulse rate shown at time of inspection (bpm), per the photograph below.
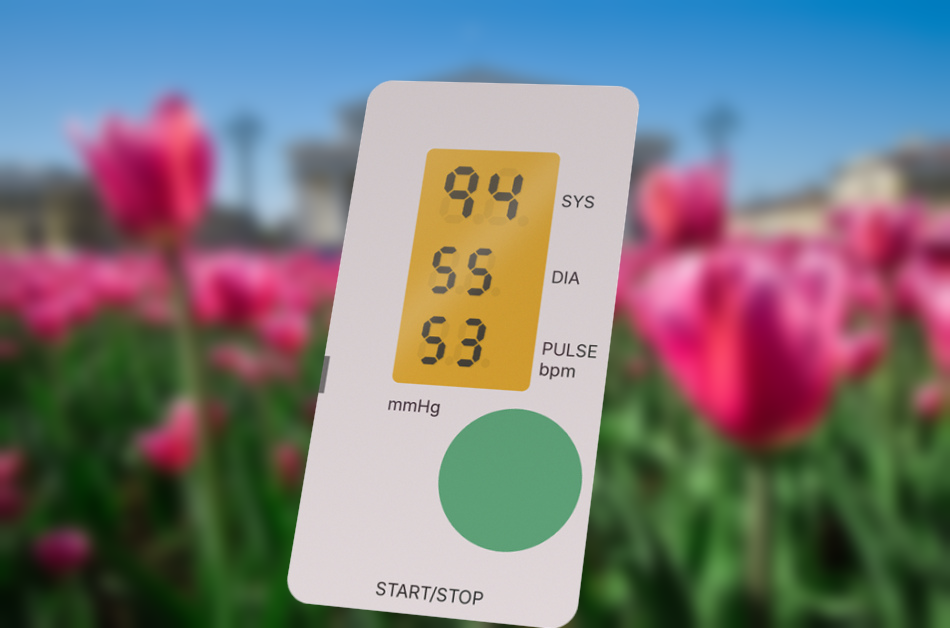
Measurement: 53 bpm
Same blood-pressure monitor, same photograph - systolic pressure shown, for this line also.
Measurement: 94 mmHg
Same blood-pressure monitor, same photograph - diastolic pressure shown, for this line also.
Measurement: 55 mmHg
